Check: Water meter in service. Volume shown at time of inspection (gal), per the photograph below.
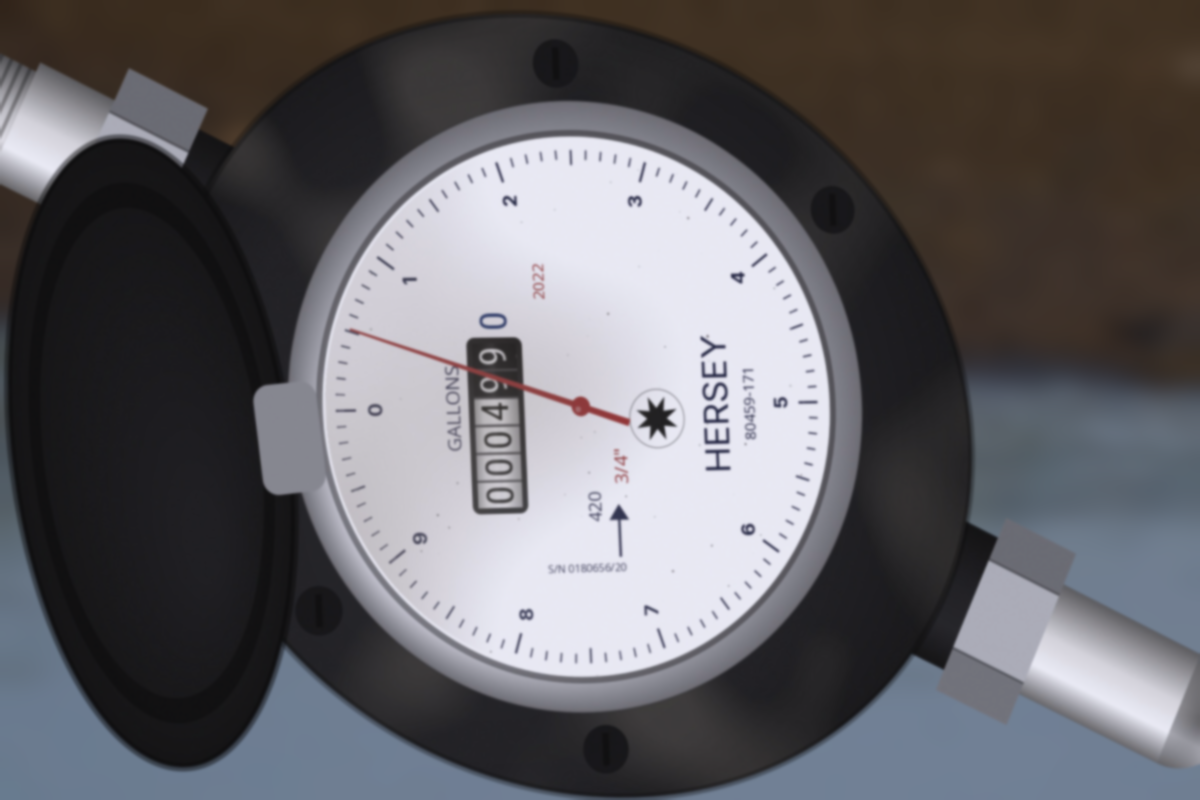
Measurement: 4990.5 gal
